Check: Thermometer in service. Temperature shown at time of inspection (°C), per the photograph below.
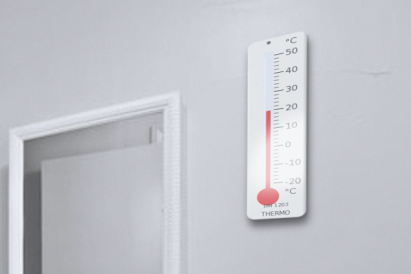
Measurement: 20 °C
